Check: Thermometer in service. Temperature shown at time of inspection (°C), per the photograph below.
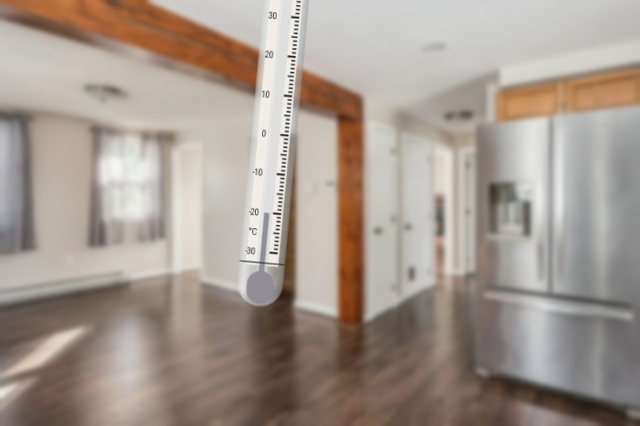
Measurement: -20 °C
